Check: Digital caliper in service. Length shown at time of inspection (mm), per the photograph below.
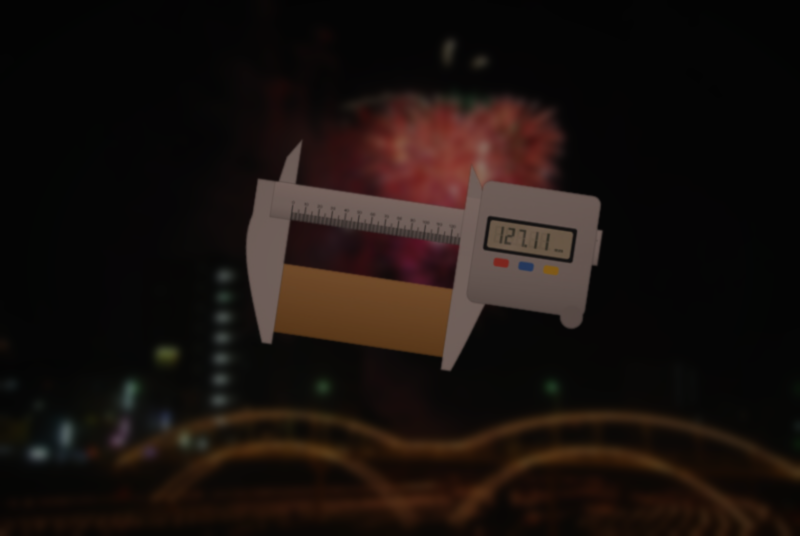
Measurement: 127.11 mm
